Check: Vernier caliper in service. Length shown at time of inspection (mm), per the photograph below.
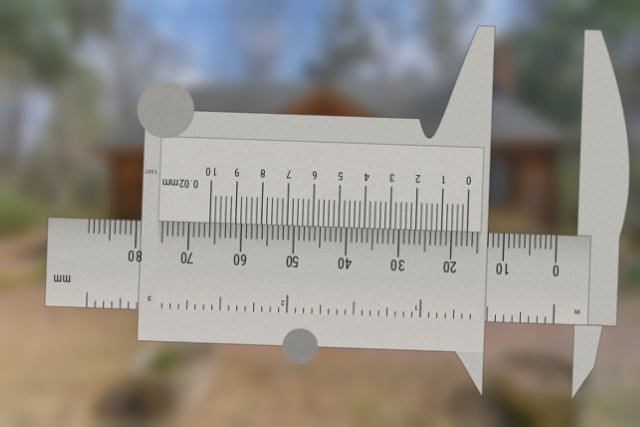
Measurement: 17.0 mm
